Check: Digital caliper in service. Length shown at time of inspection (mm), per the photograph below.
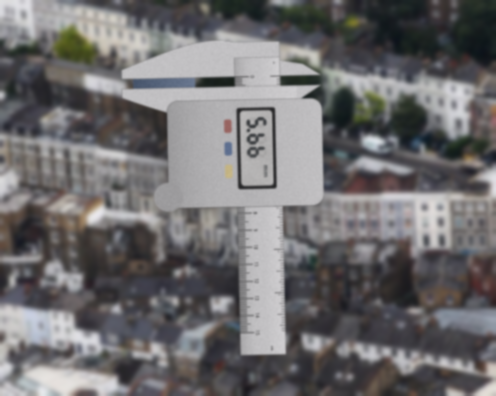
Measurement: 5.66 mm
